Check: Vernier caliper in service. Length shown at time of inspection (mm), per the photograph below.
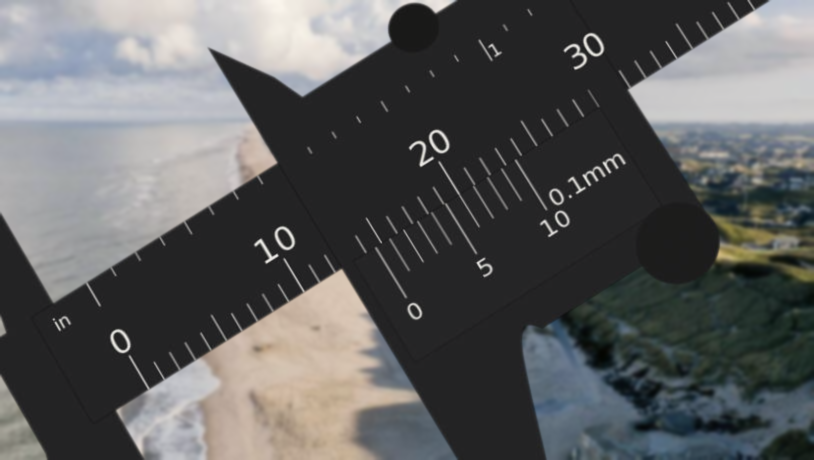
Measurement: 14.6 mm
